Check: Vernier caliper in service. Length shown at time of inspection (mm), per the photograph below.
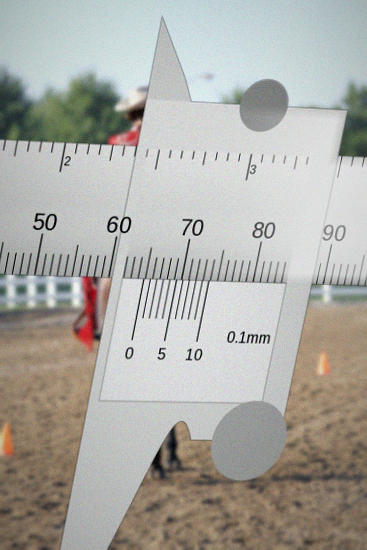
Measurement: 64.8 mm
